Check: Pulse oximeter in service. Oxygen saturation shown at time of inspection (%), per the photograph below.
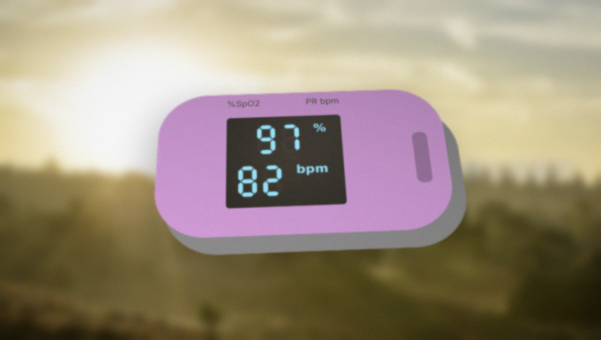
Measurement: 97 %
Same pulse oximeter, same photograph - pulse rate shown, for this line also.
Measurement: 82 bpm
